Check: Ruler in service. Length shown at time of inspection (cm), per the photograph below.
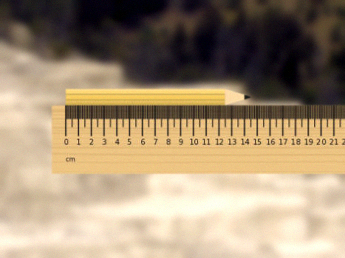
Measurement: 14.5 cm
